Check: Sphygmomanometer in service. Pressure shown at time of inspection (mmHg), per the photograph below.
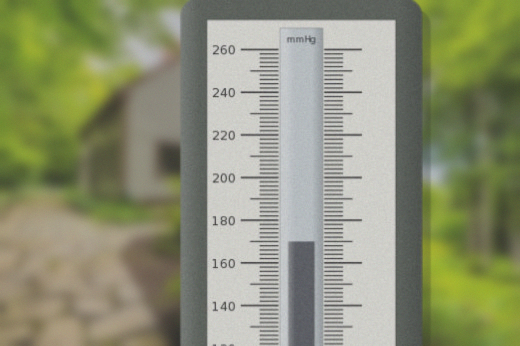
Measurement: 170 mmHg
